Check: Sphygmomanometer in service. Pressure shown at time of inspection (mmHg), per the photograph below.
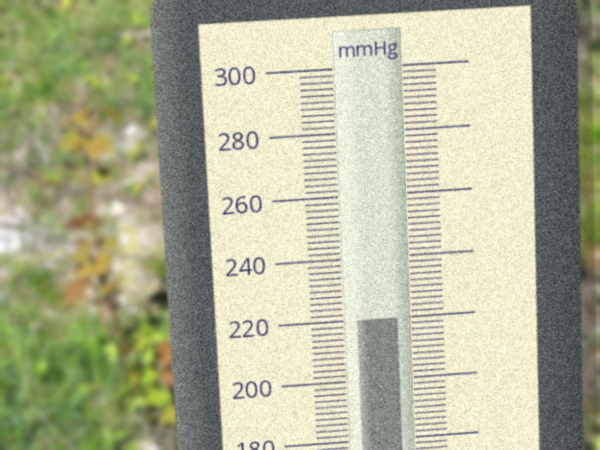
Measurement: 220 mmHg
